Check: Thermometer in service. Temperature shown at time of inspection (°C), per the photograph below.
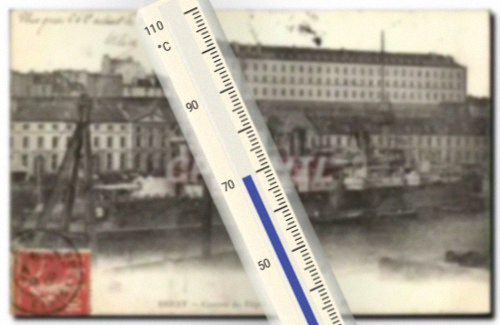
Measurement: 70 °C
